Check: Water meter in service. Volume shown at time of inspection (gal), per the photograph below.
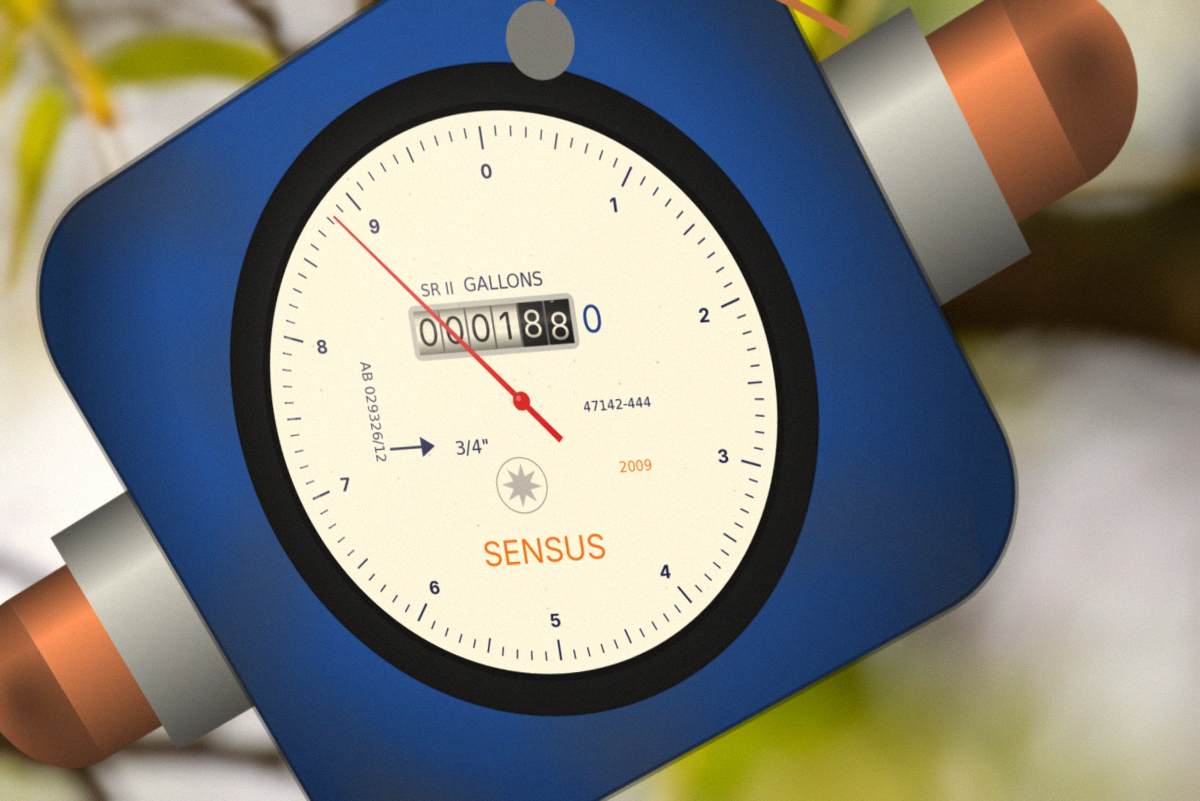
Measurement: 1878.8 gal
